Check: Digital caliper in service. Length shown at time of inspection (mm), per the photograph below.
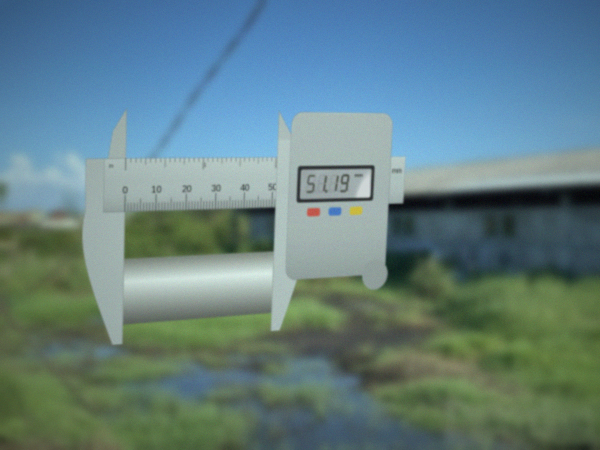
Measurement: 51.19 mm
